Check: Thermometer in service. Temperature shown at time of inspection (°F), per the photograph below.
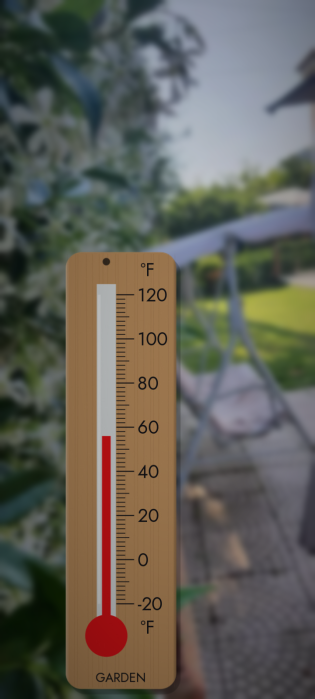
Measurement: 56 °F
